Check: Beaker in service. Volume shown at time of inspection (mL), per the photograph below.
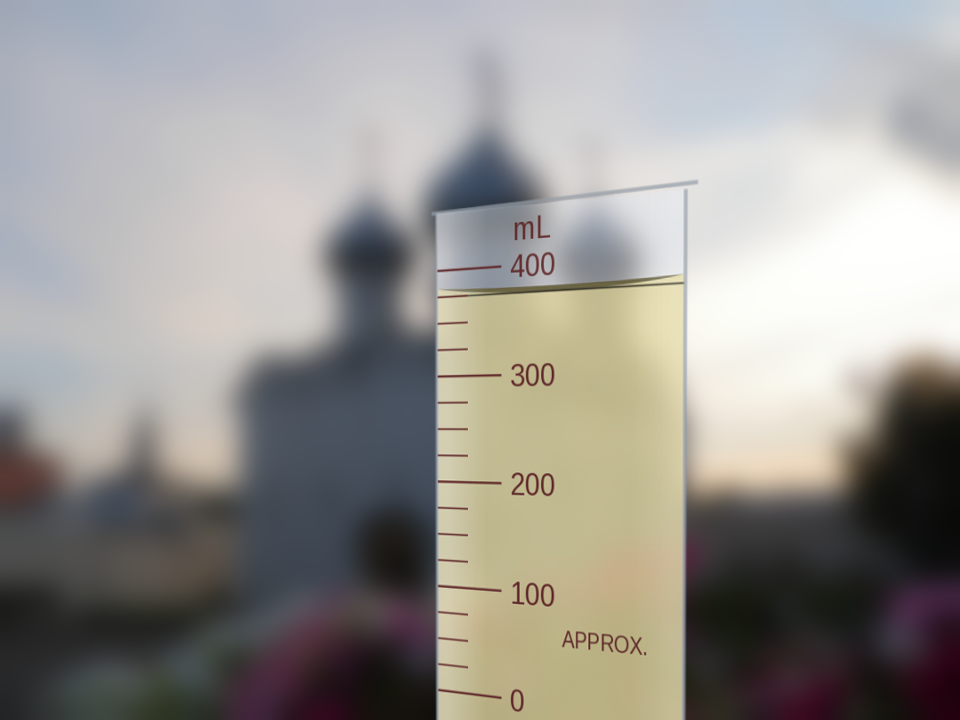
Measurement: 375 mL
